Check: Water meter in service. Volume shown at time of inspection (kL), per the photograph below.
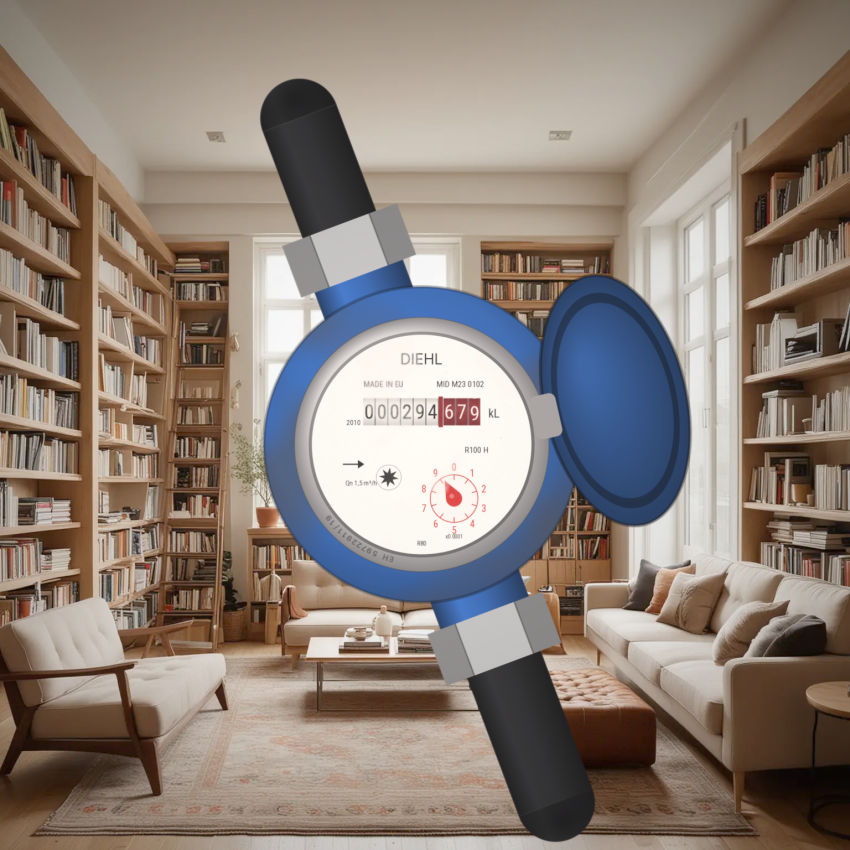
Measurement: 294.6789 kL
